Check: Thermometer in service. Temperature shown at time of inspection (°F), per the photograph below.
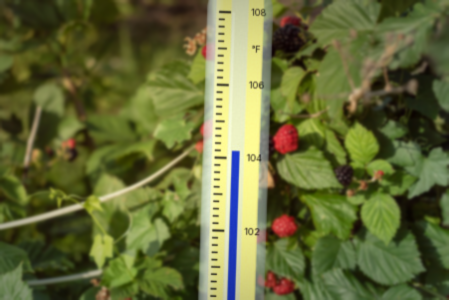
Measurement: 104.2 °F
